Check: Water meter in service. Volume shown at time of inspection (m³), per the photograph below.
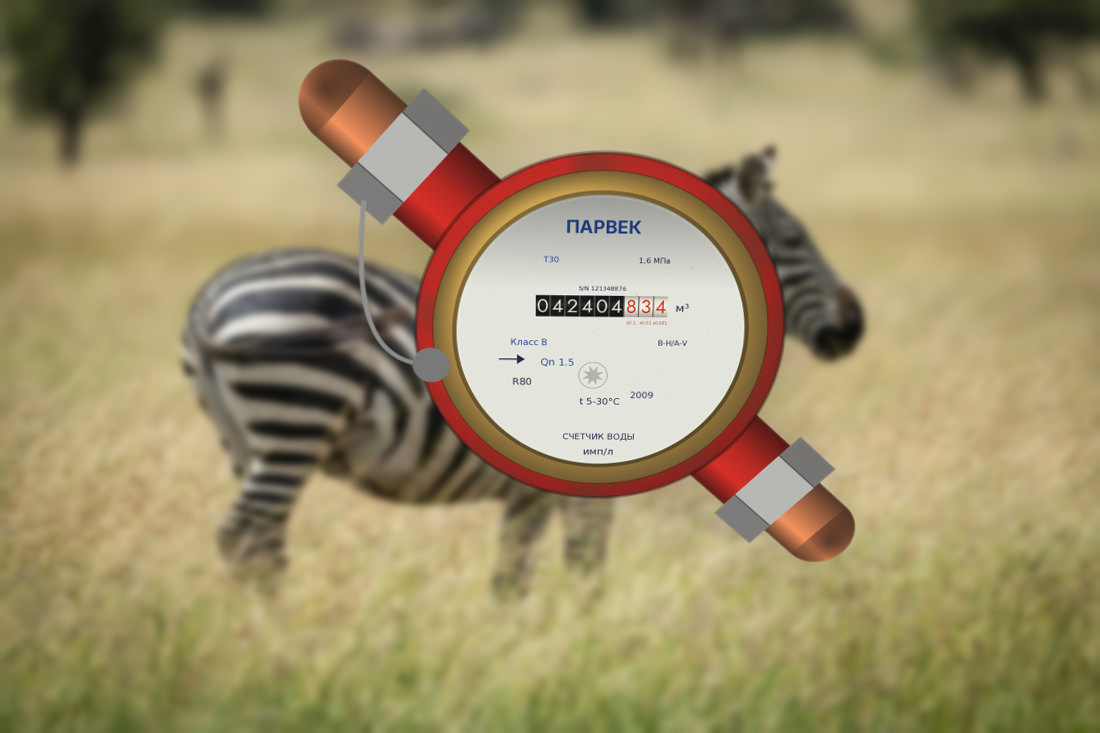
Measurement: 42404.834 m³
